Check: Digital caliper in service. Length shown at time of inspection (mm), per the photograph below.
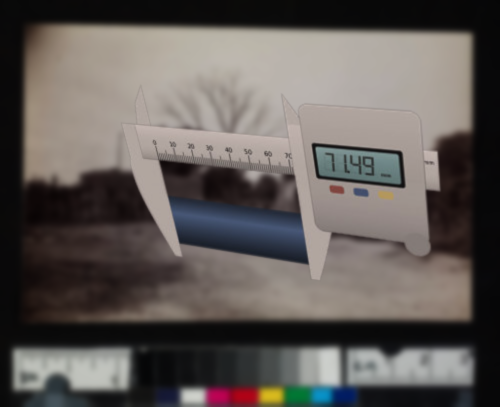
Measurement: 71.49 mm
